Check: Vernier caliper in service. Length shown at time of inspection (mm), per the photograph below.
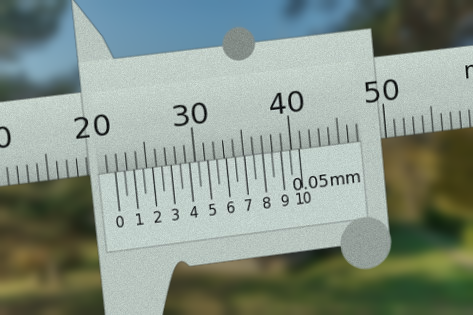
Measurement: 21.8 mm
